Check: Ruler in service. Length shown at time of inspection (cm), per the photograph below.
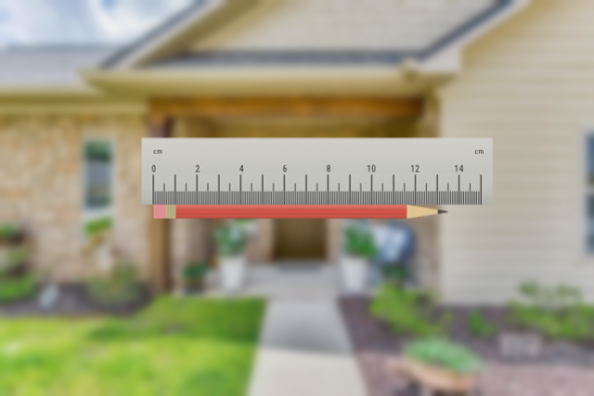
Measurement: 13.5 cm
